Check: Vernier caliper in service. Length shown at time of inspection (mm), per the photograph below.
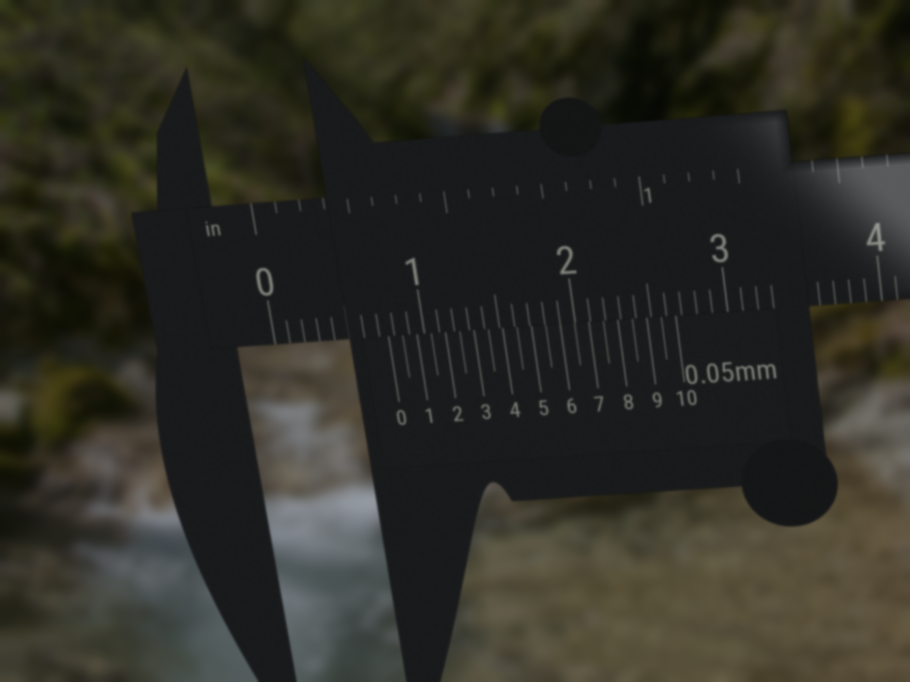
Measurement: 7.6 mm
